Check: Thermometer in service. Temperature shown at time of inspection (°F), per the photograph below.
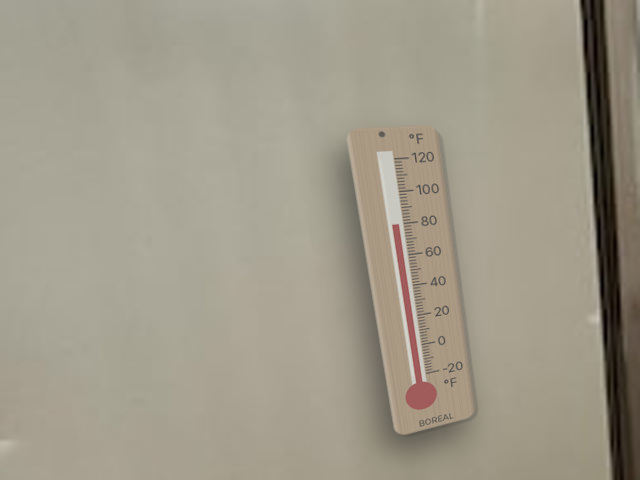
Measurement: 80 °F
